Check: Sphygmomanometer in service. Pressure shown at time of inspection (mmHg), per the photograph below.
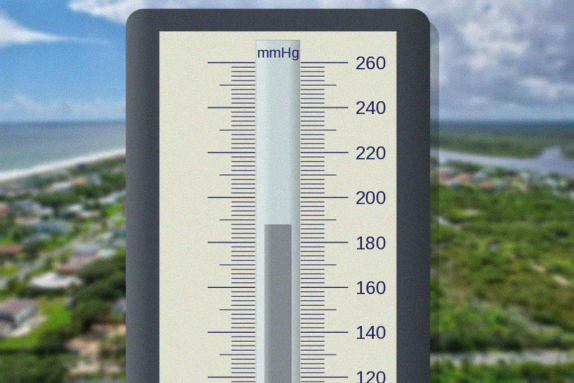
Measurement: 188 mmHg
